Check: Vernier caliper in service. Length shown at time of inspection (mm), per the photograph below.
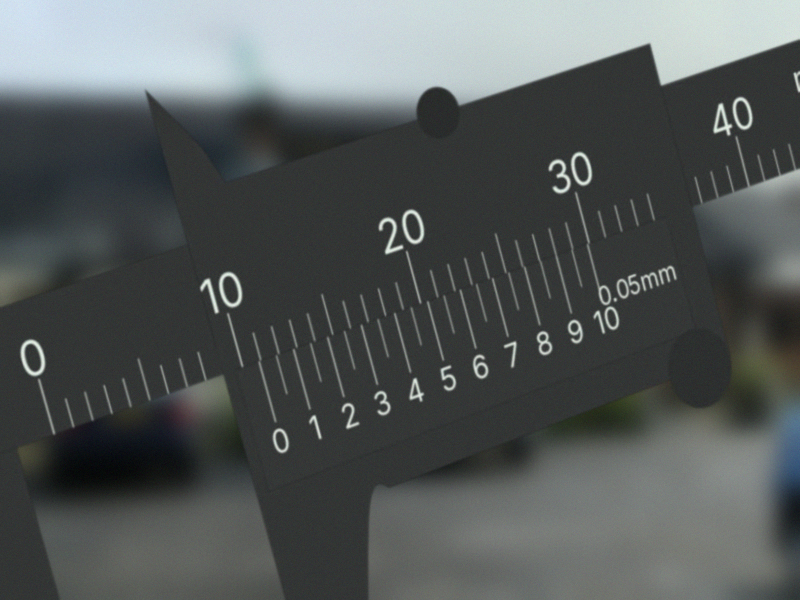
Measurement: 10.9 mm
